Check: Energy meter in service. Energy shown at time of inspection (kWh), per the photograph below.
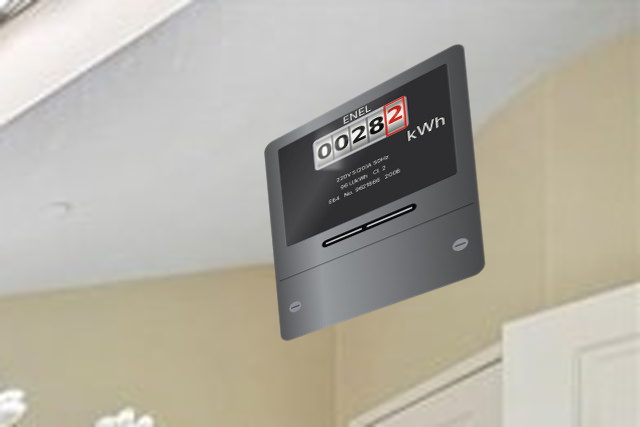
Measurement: 28.2 kWh
